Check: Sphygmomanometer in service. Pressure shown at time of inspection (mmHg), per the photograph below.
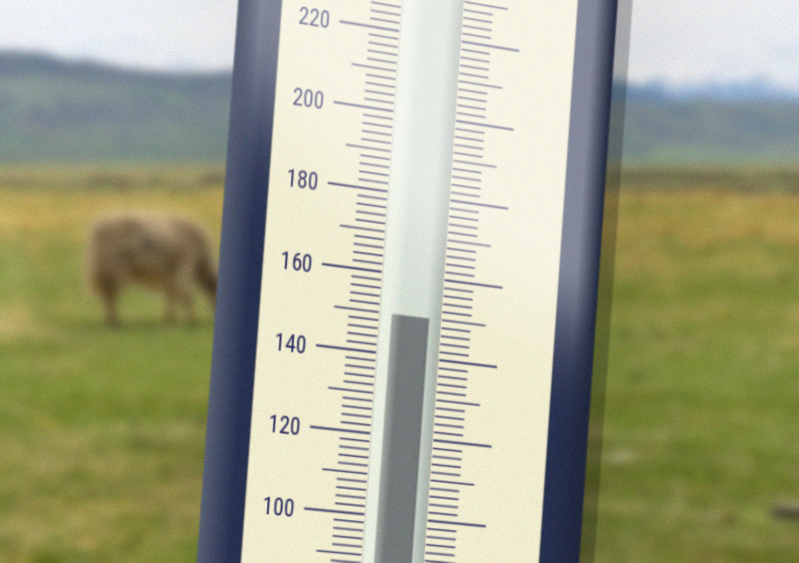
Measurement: 150 mmHg
